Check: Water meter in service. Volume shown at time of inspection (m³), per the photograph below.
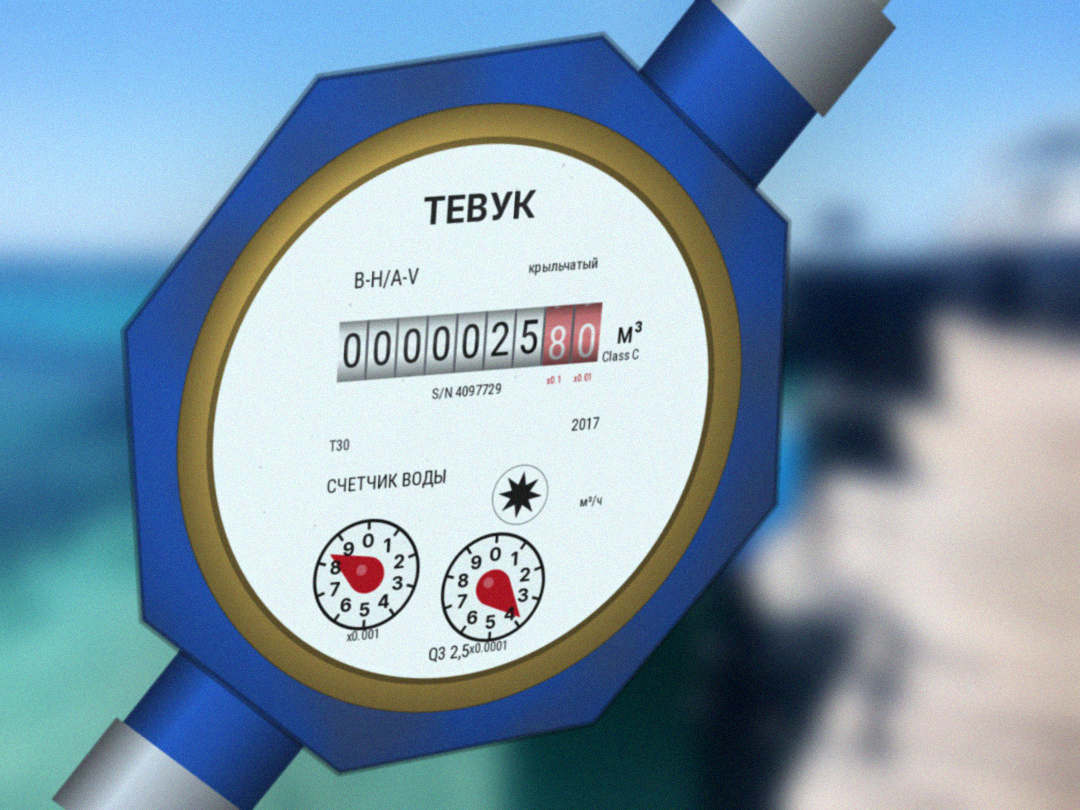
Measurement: 25.7983 m³
